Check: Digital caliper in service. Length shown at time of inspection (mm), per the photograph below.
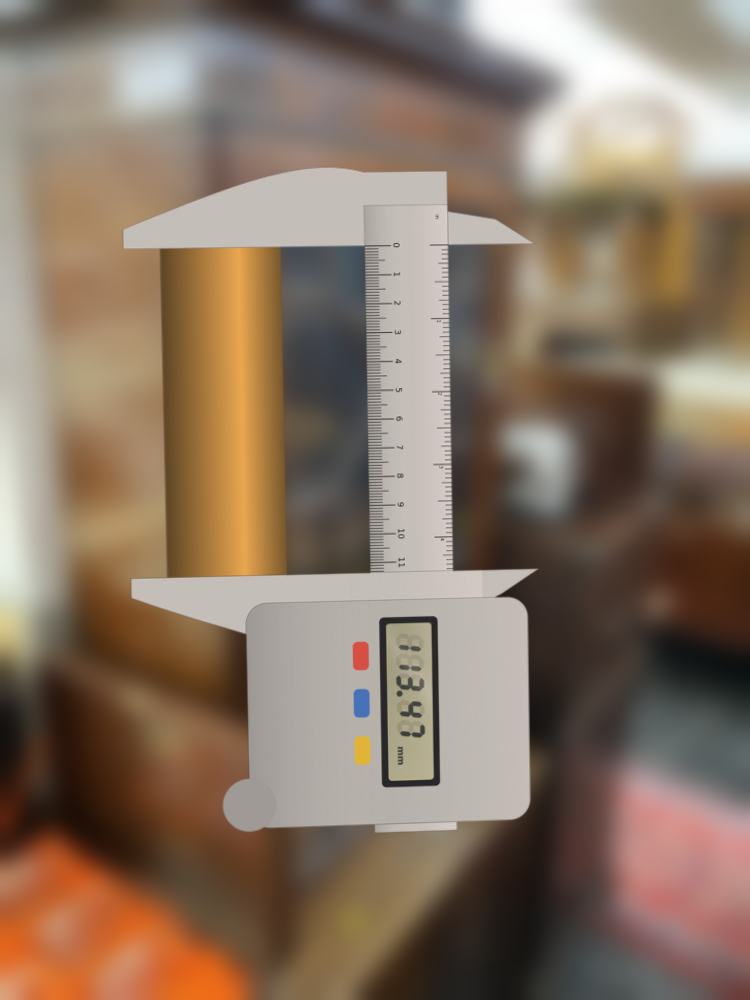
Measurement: 113.47 mm
